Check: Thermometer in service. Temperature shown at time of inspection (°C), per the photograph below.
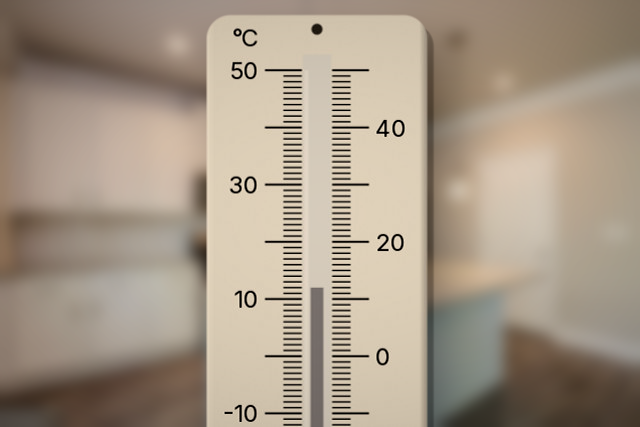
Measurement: 12 °C
